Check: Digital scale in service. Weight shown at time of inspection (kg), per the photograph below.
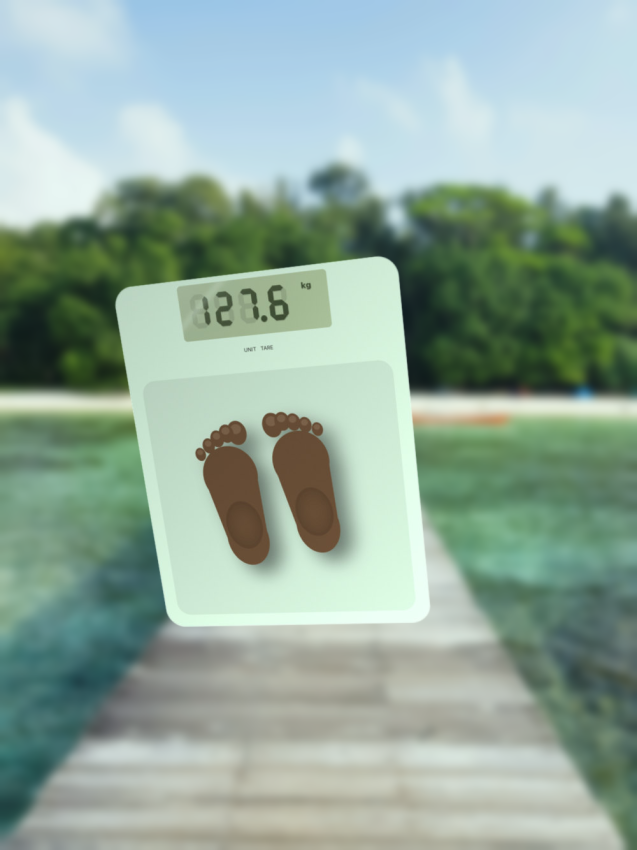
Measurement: 127.6 kg
